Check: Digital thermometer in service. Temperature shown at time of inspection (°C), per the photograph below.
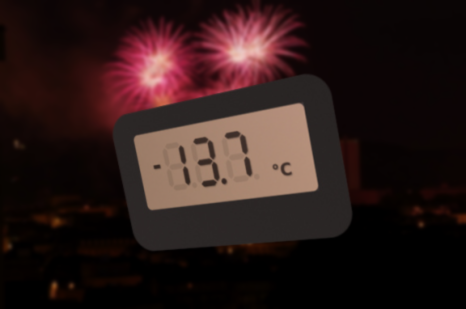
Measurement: -13.7 °C
